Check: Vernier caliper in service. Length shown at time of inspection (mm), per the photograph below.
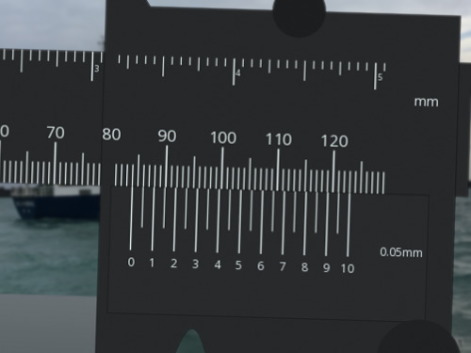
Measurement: 84.0 mm
